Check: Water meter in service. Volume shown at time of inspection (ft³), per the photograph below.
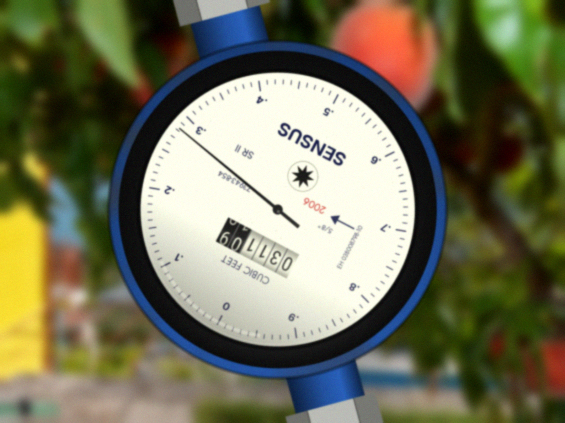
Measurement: 31109.28 ft³
